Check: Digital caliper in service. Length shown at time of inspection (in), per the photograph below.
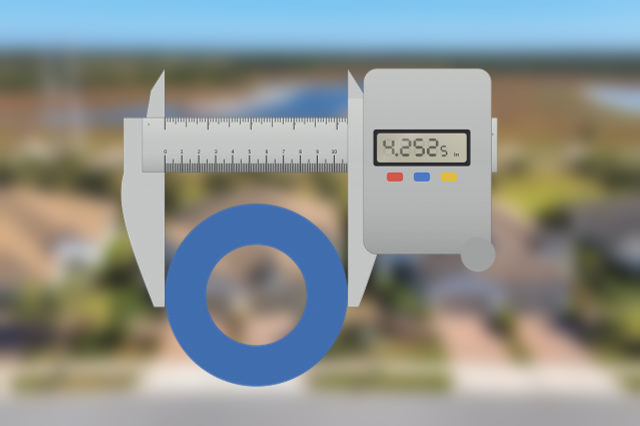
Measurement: 4.2525 in
